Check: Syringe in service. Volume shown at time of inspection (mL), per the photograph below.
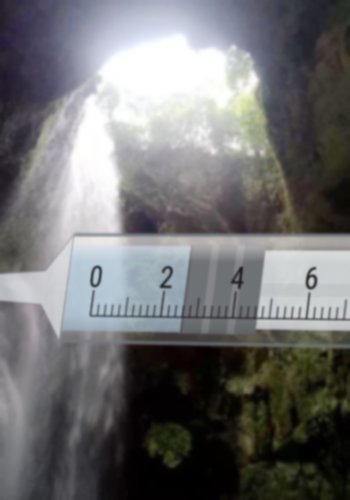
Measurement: 2.6 mL
